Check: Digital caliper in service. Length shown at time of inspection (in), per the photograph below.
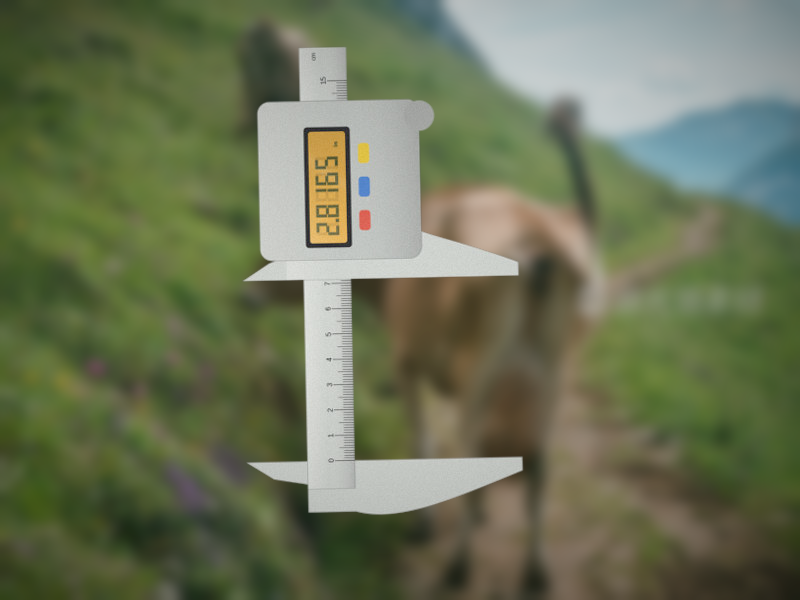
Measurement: 2.8165 in
